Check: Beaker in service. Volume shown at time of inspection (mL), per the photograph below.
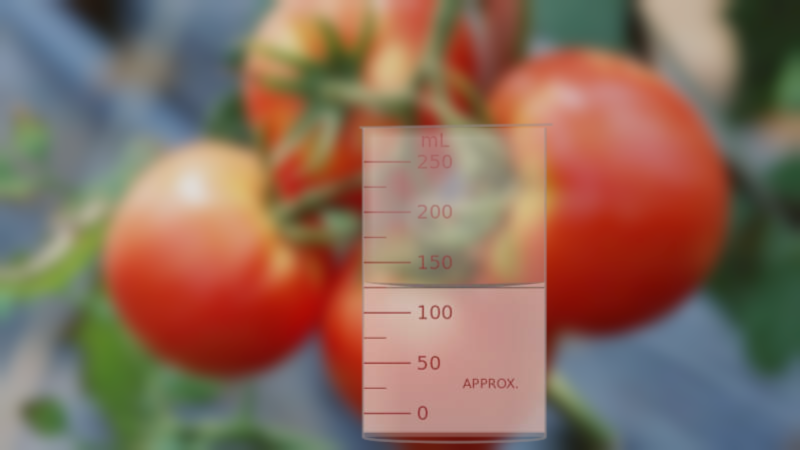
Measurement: 125 mL
